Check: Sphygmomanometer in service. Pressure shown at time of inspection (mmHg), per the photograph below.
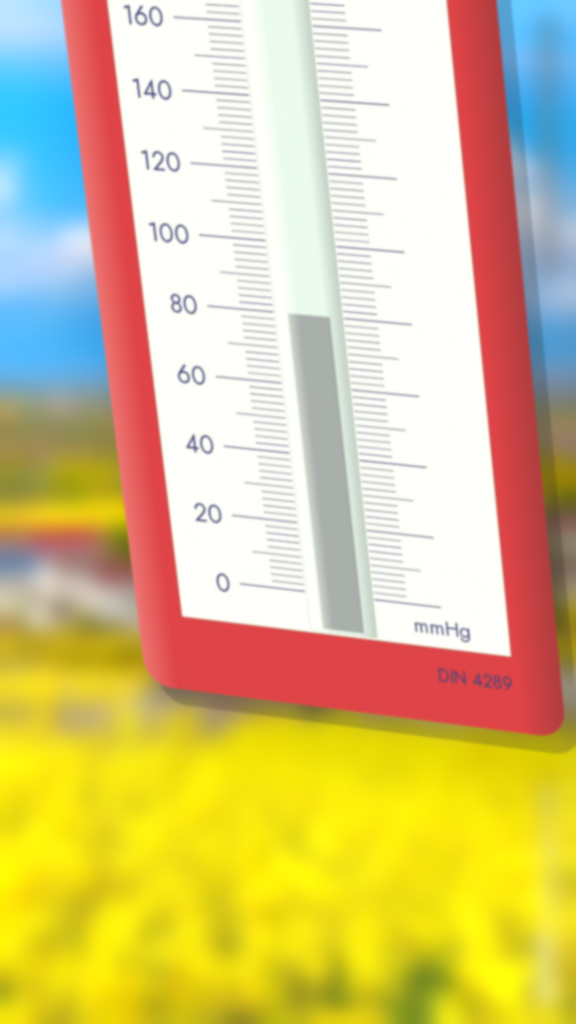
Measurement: 80 mmHg
